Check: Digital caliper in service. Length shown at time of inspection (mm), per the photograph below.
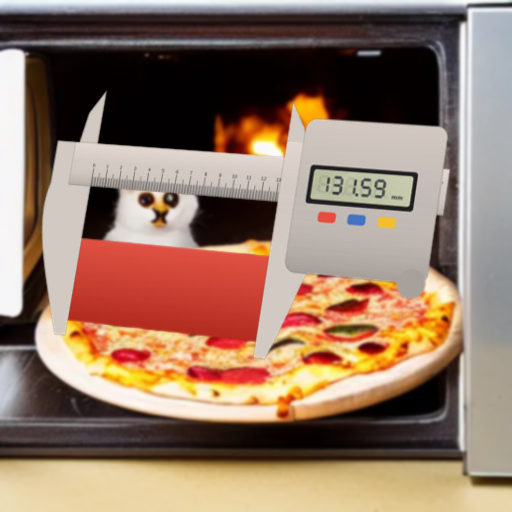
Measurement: 131.59 mm
